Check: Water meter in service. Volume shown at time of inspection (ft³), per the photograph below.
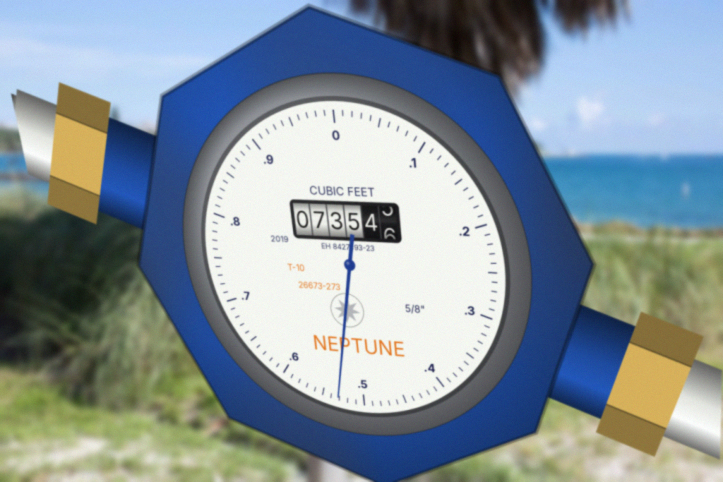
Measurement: 73545.53 ft³
